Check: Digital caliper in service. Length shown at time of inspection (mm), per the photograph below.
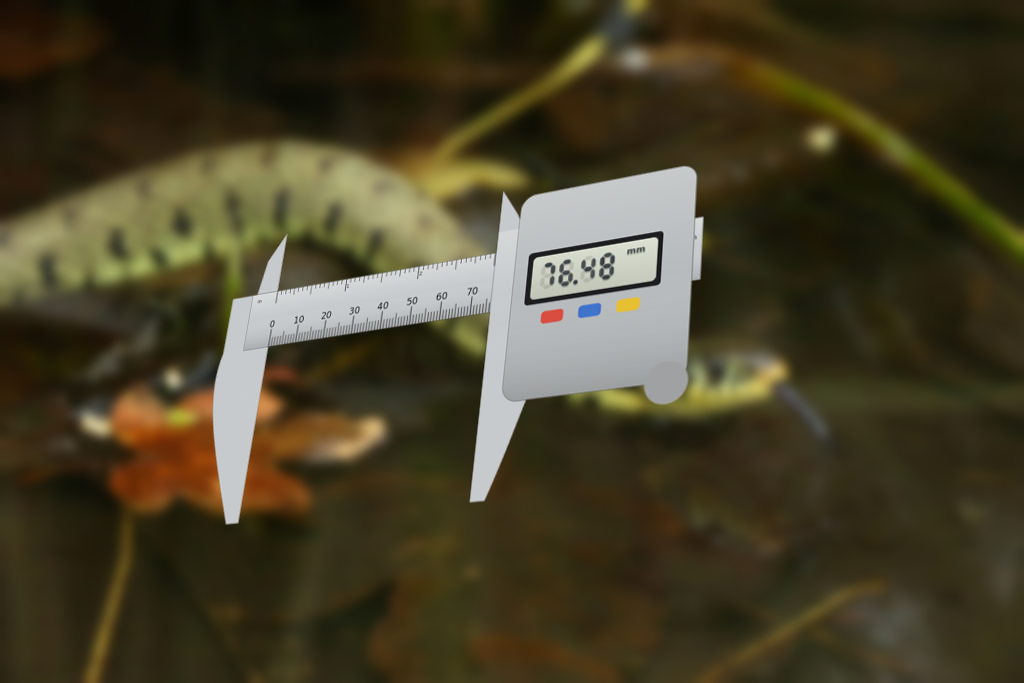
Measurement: 76.48 mm
